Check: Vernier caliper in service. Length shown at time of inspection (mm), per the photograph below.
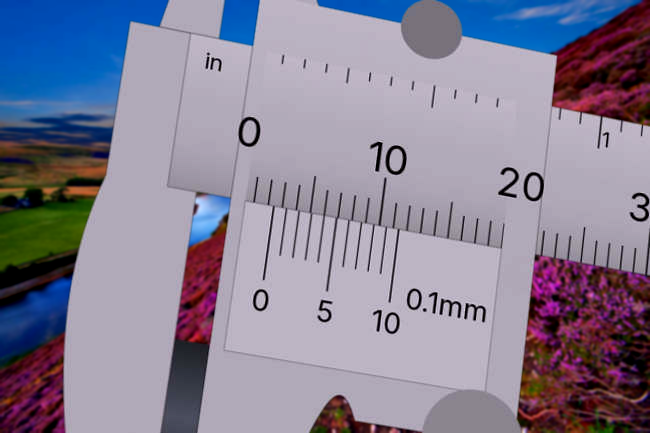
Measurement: 2.4 mm
